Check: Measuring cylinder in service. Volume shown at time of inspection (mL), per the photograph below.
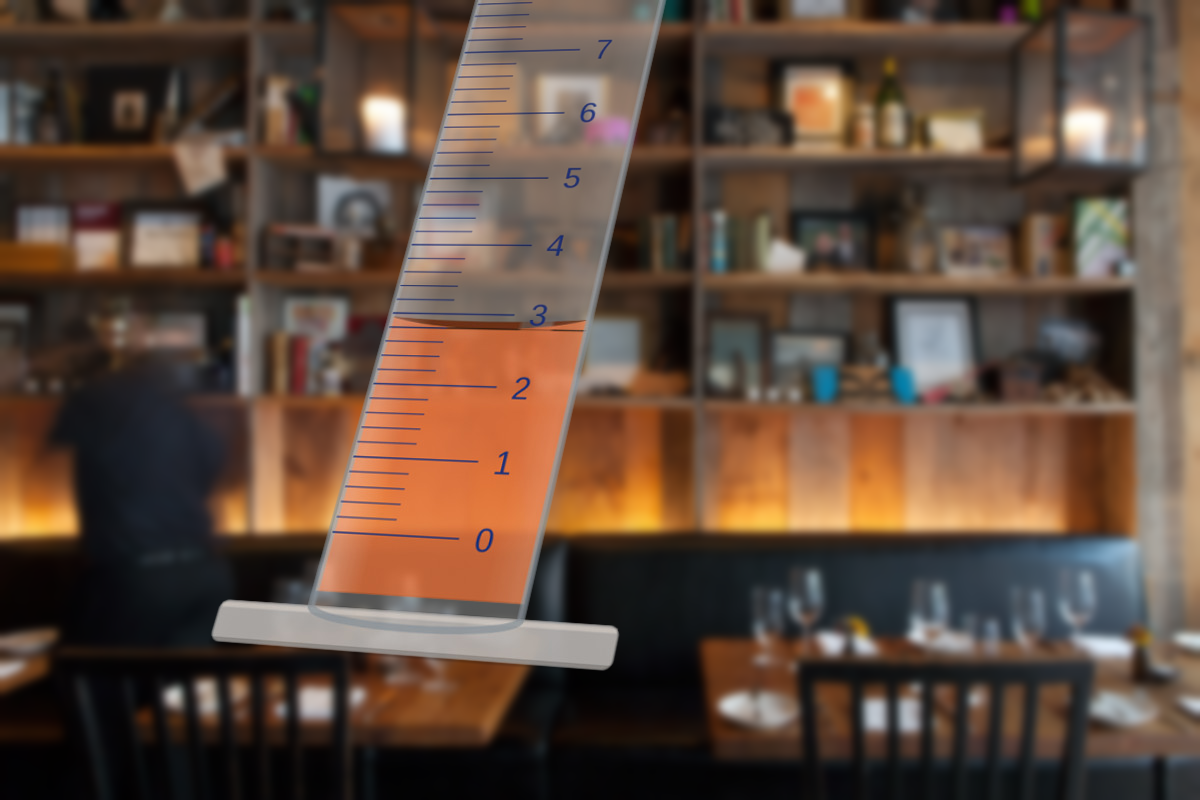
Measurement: 2.8 mL
